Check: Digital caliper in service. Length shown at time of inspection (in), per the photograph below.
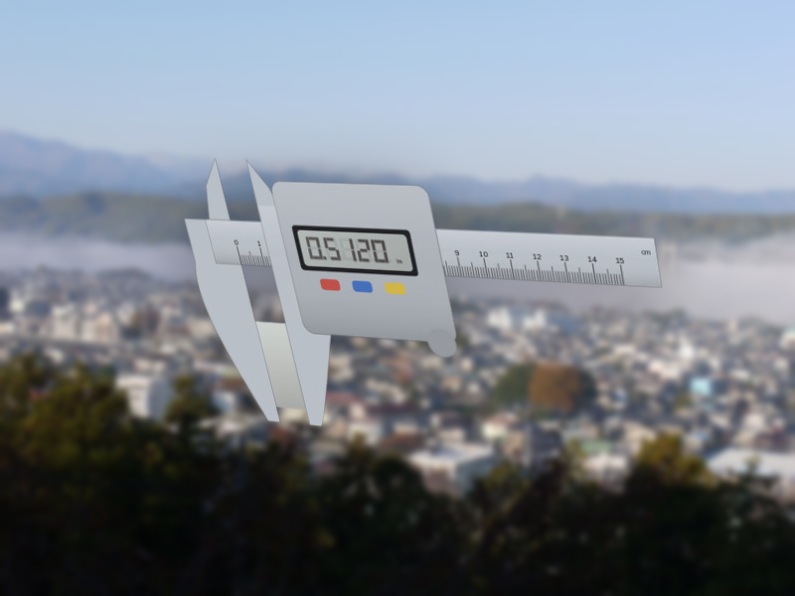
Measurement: 0.5120 in
